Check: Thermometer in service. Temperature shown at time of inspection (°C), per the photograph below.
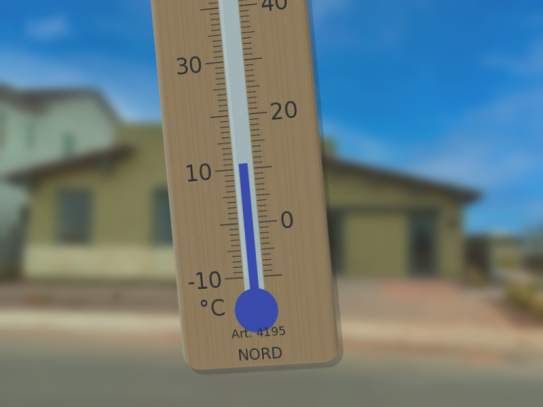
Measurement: 11 °C
